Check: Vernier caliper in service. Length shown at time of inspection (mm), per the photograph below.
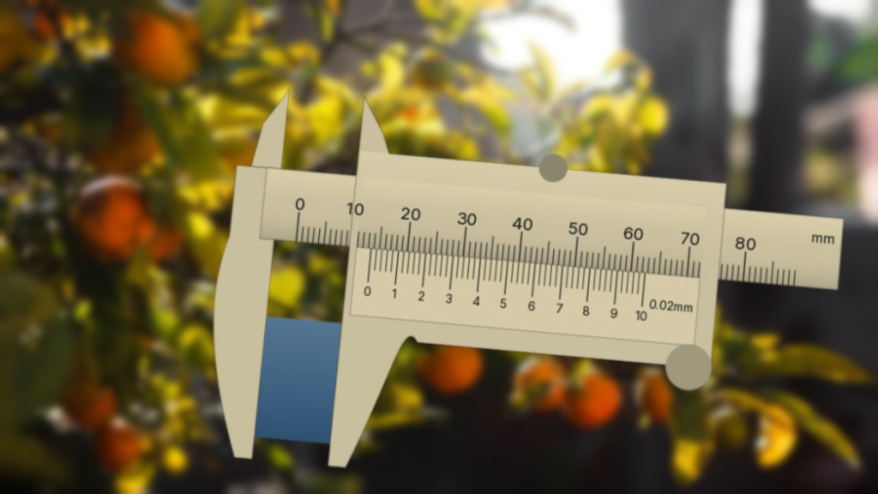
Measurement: 13.5 mm
